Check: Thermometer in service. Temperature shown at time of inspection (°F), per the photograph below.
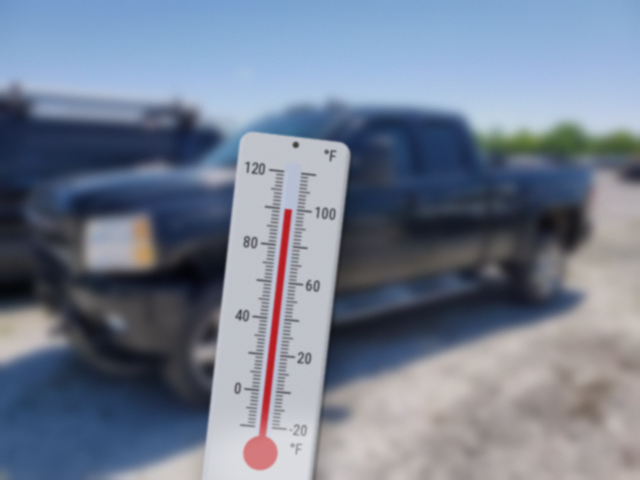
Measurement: 100 °F
